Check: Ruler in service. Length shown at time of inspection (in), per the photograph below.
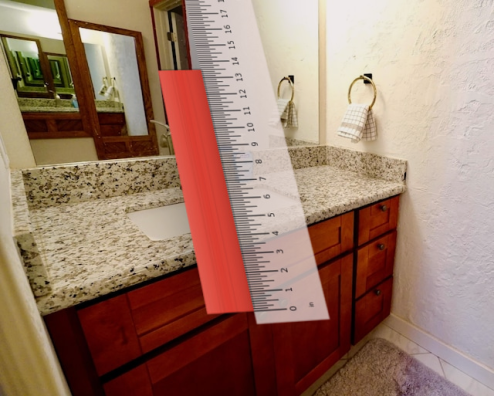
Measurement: 13.5 in
